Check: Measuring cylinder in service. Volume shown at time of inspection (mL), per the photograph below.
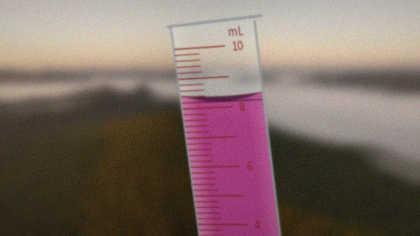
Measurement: 8.2 mL
